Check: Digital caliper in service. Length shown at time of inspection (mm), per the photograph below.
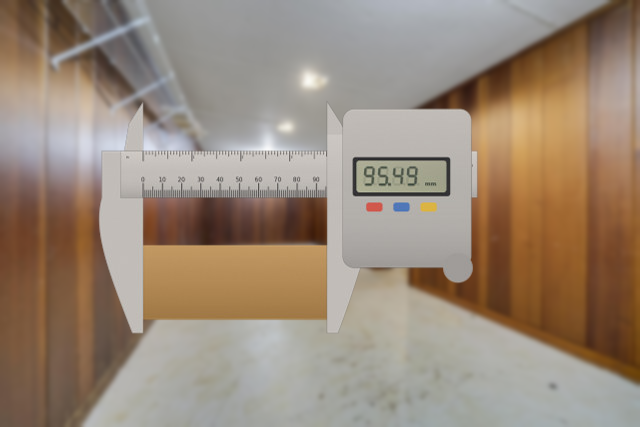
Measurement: 95.49 mm
